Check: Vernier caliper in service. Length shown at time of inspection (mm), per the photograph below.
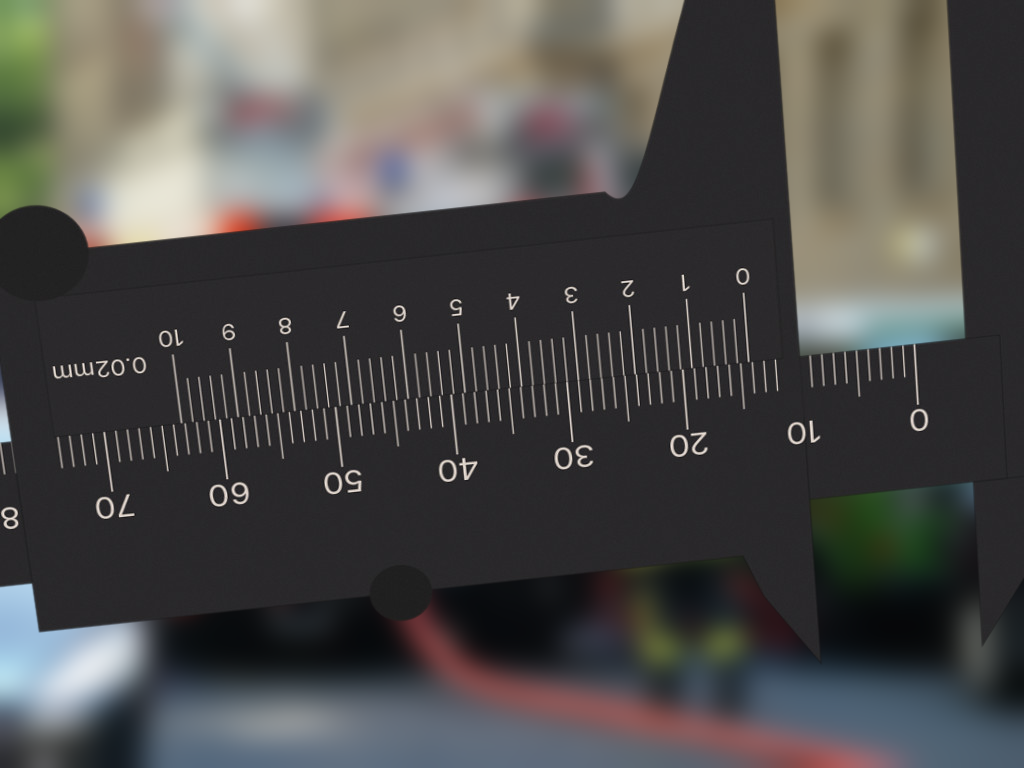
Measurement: 14.3 mm
